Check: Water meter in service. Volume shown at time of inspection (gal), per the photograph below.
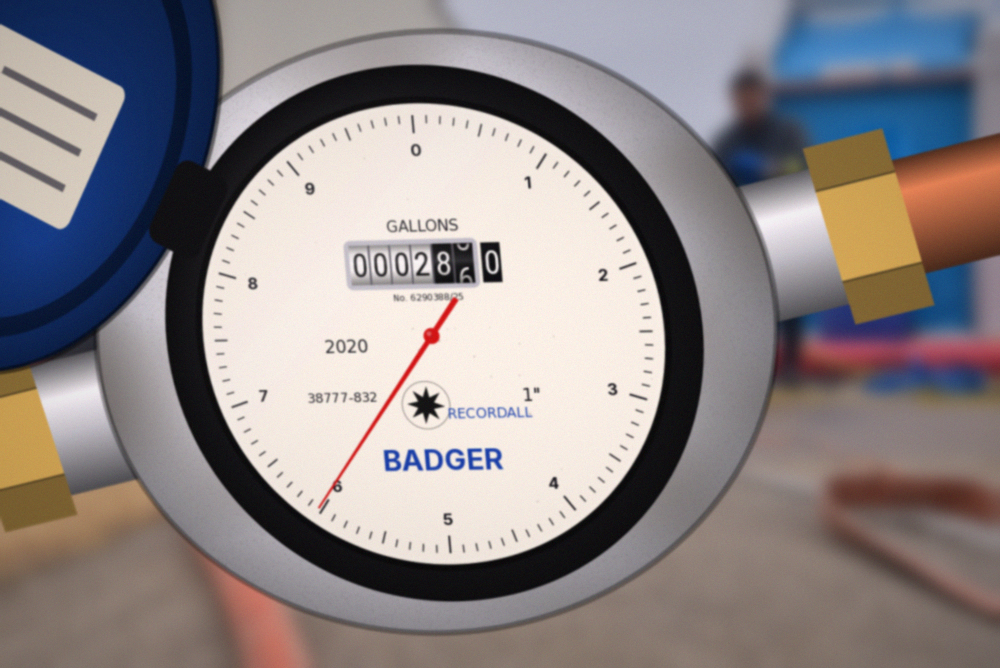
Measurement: 2856.0 gal
